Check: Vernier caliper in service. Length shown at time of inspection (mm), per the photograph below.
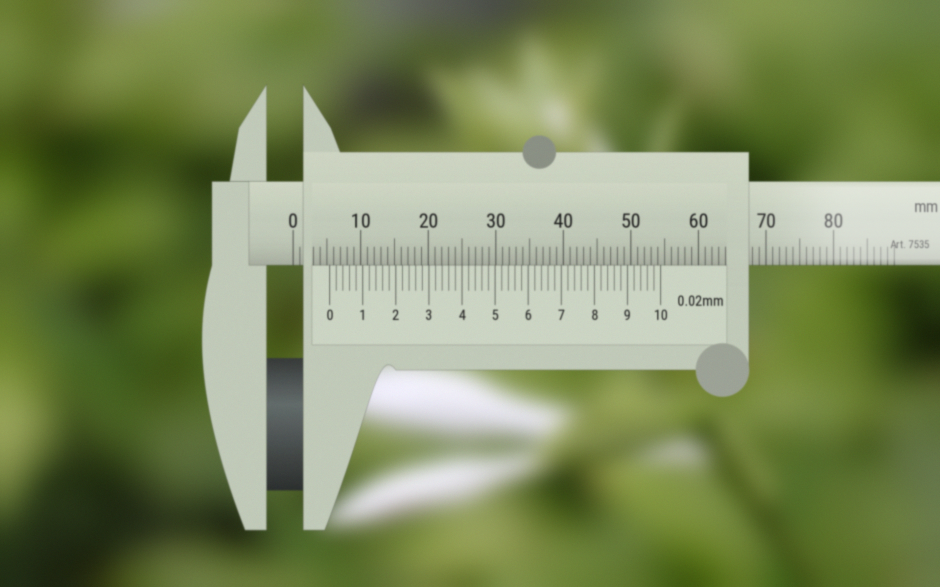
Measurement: 5.4 mm
